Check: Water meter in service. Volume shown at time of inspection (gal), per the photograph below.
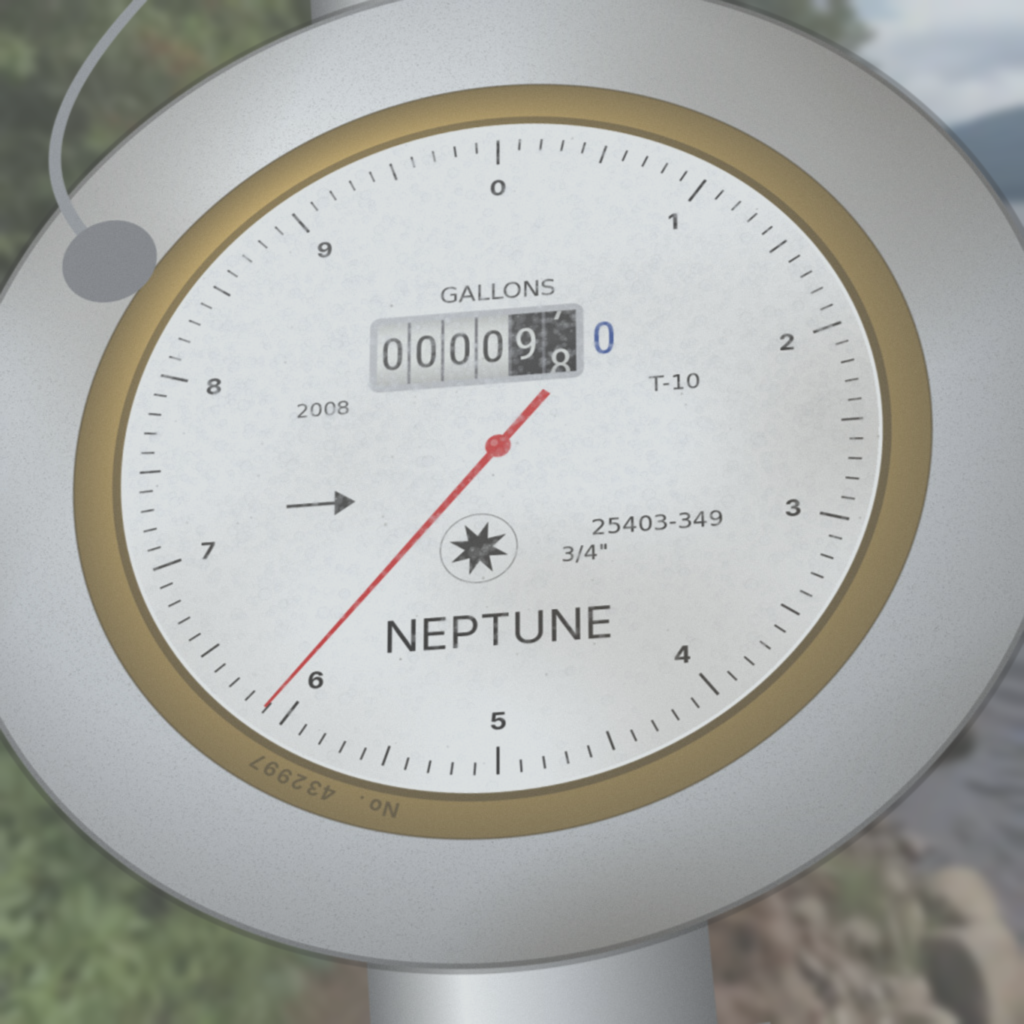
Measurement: 976.1 gal
